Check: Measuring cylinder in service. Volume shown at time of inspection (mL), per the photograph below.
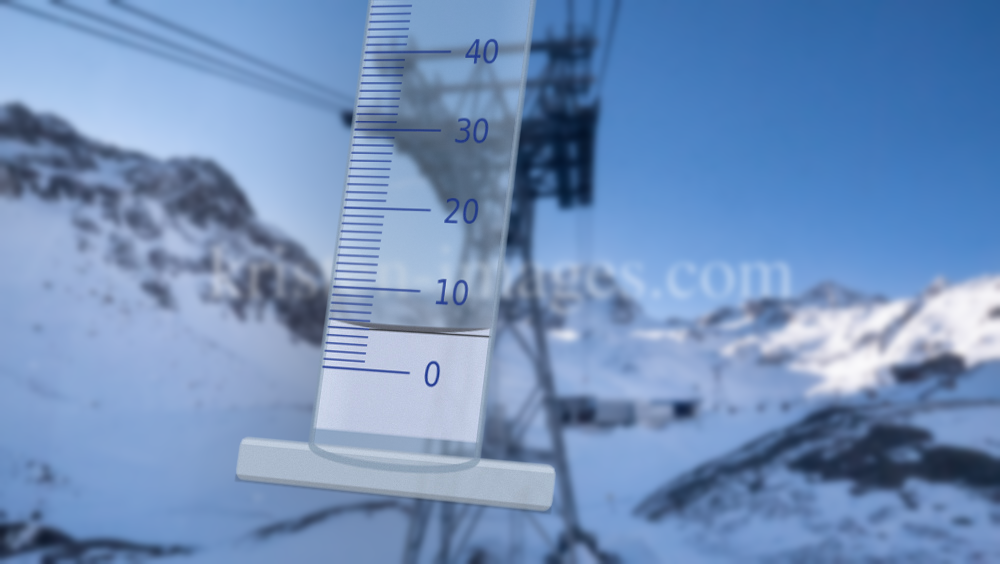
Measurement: 5 mL
